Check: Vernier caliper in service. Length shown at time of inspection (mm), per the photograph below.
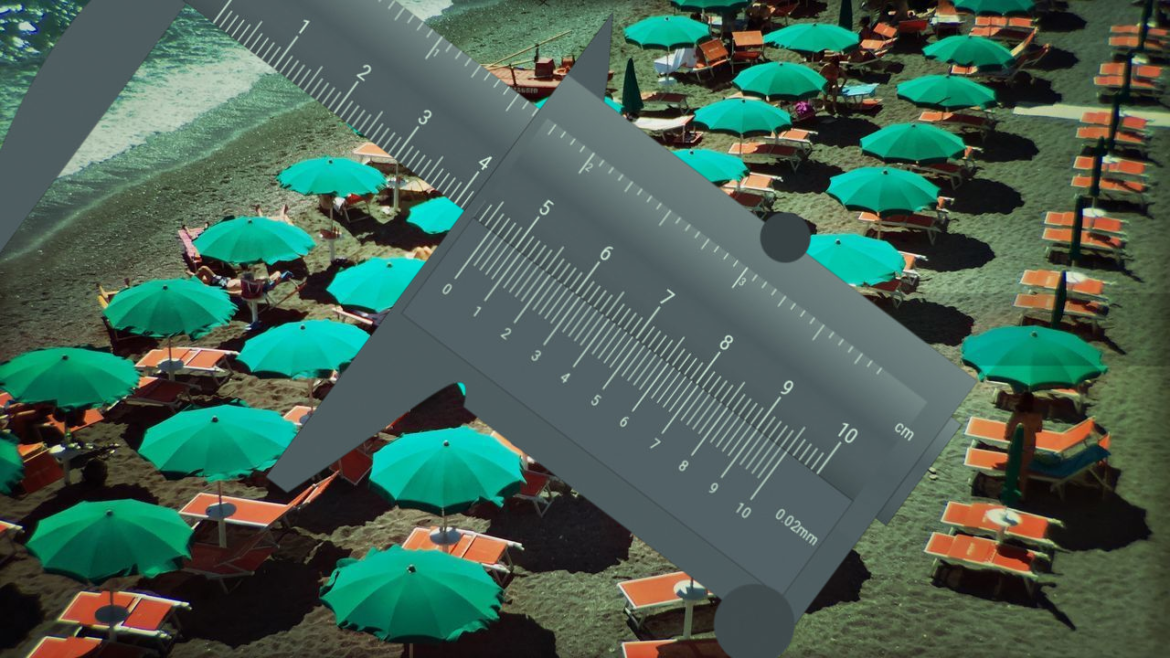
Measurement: 46.0 mm
